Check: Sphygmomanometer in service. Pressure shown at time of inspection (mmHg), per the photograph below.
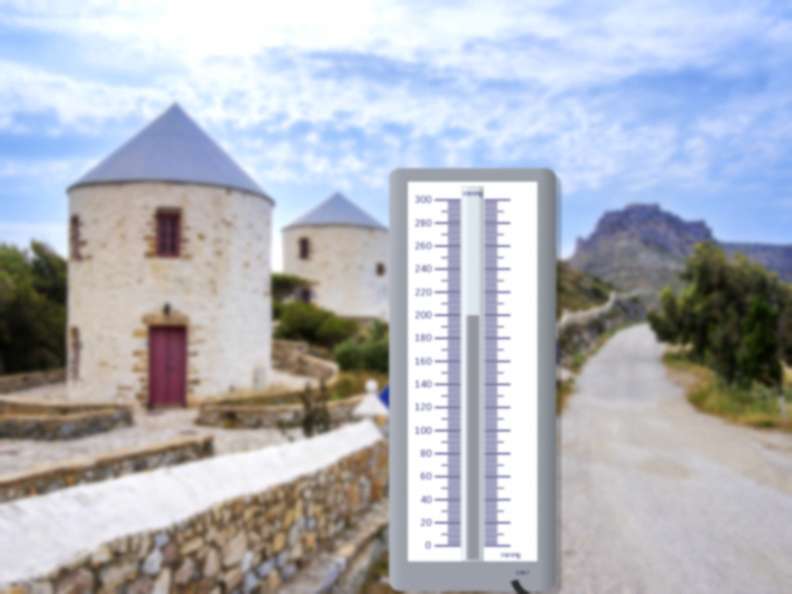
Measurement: 200 mmHg
